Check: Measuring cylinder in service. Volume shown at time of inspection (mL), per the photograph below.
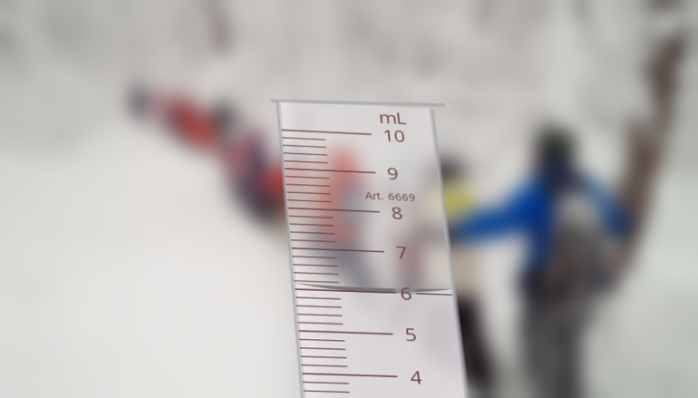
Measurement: 6 mL
